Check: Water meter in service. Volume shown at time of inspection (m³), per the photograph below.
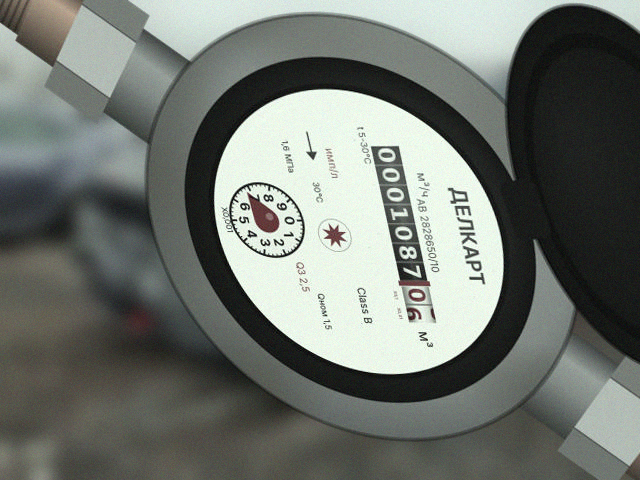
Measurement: 1087.056 m³
